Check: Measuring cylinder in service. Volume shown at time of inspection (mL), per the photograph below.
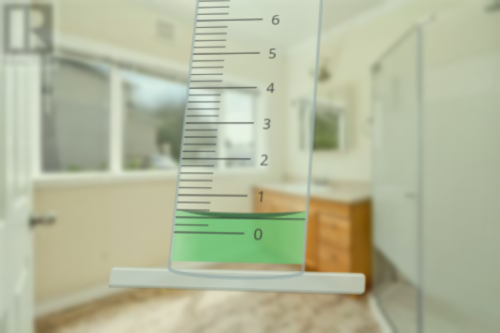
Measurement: 0.4 mL
